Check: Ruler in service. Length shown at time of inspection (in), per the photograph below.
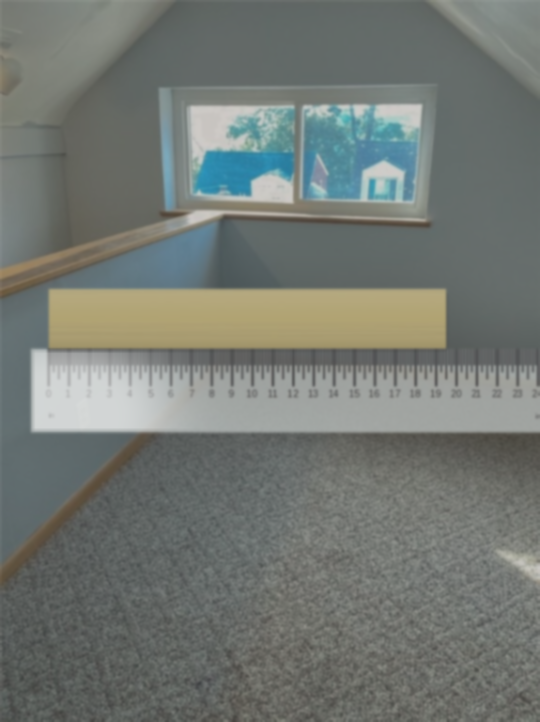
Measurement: 19.5 in
